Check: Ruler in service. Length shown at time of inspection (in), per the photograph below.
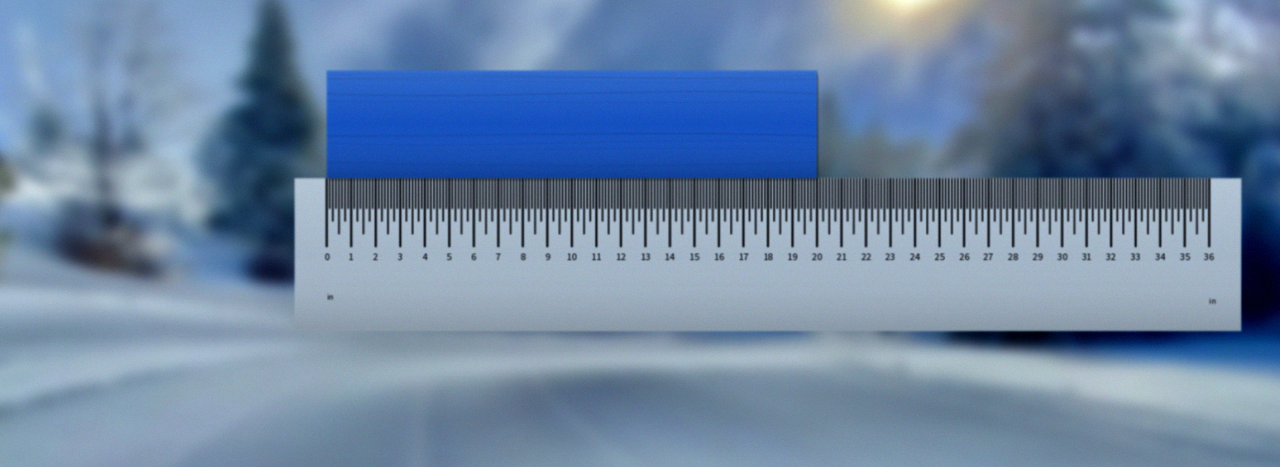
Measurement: 20 in
